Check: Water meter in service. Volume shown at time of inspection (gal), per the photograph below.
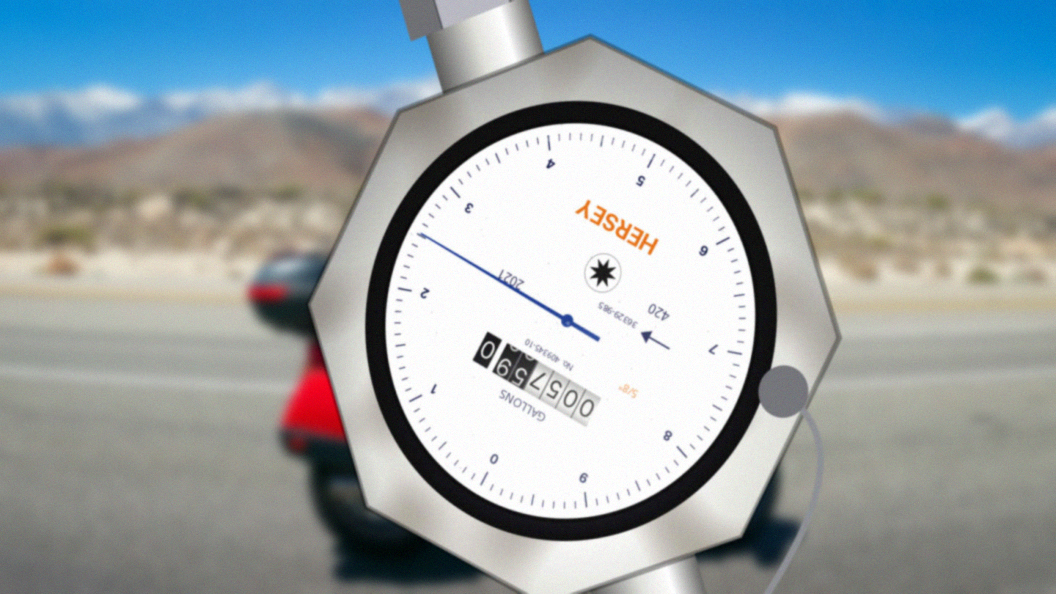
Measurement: 57592.5 gal
